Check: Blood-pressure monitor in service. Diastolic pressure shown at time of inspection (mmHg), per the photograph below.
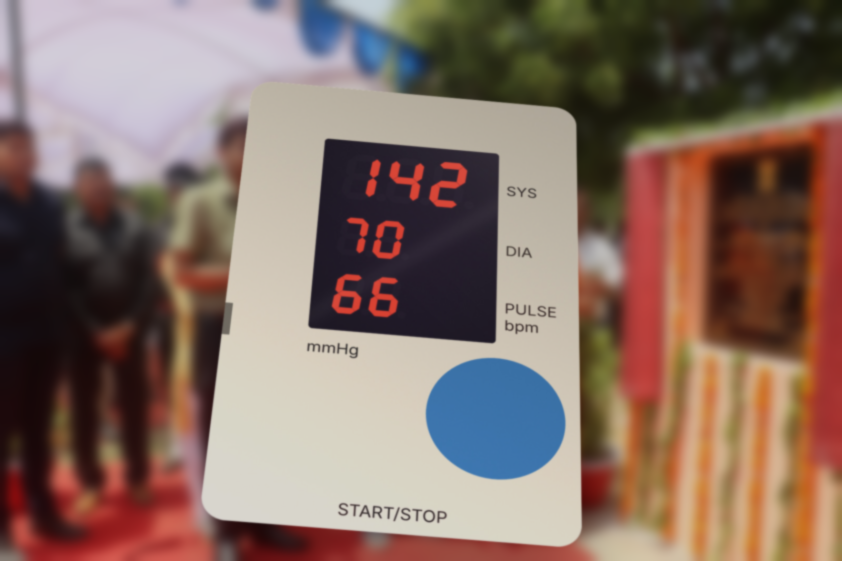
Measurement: 70 mmHg
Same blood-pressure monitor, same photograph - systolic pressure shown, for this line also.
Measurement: 142 mmHg
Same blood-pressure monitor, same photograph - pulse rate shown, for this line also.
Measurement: 66 bpm
